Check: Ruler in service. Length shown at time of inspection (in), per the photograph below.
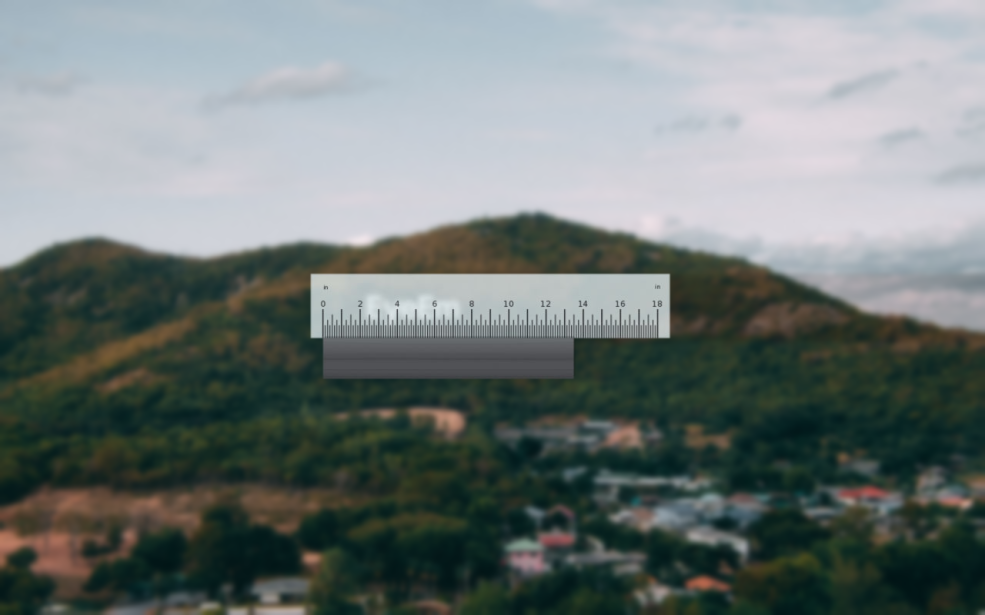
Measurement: 13.5 in
